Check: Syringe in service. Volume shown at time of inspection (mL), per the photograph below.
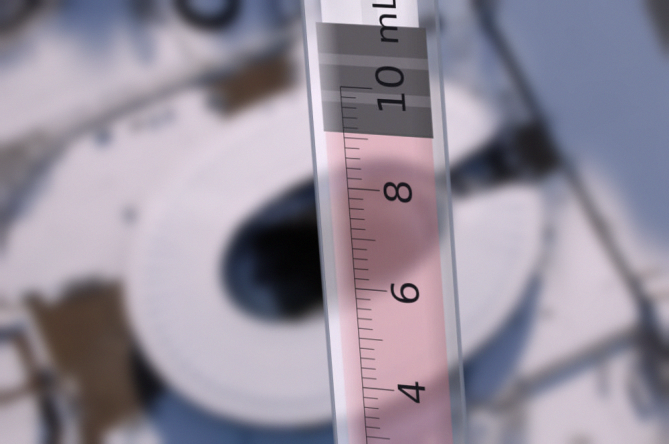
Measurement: 9.1 mL
